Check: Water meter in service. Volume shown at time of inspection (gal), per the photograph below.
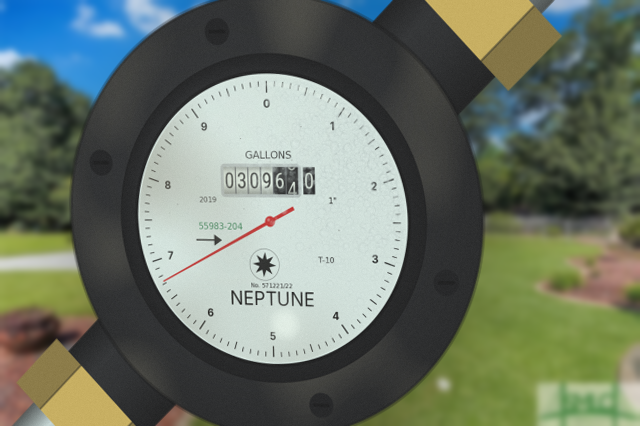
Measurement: 309636.7 gal
